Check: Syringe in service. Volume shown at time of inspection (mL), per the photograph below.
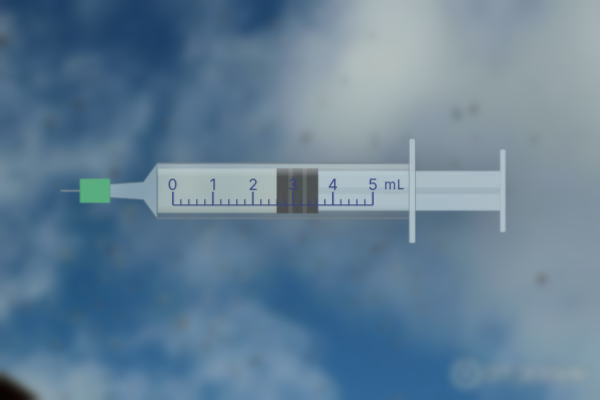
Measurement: 2.6 mL
